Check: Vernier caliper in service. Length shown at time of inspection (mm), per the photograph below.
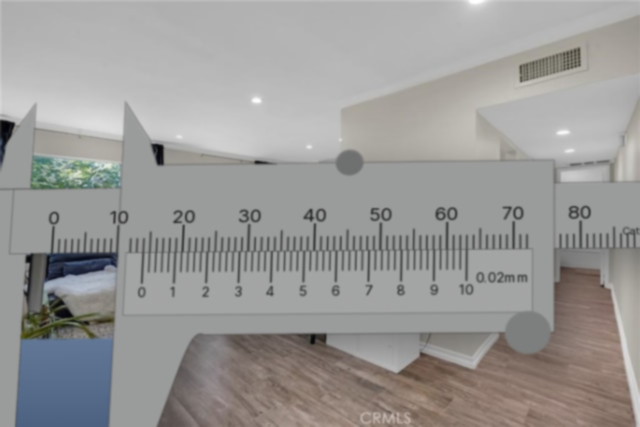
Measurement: 14.0 mm
